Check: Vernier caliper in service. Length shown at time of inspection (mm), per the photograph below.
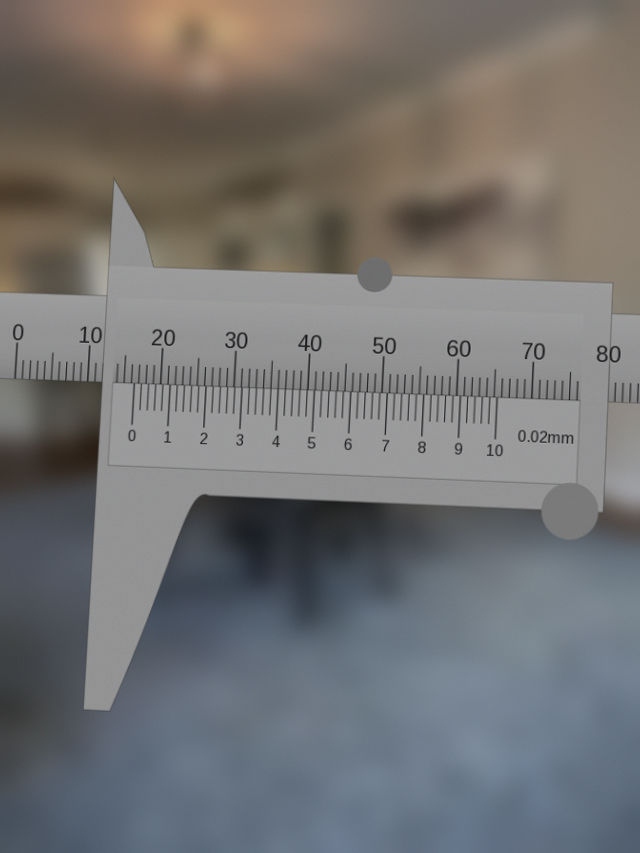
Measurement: 16.4 mm
